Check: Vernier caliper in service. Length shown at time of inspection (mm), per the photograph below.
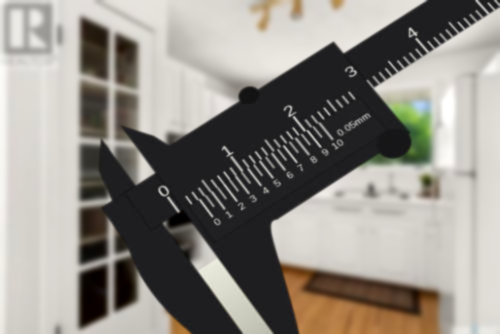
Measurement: 3.2 mm
